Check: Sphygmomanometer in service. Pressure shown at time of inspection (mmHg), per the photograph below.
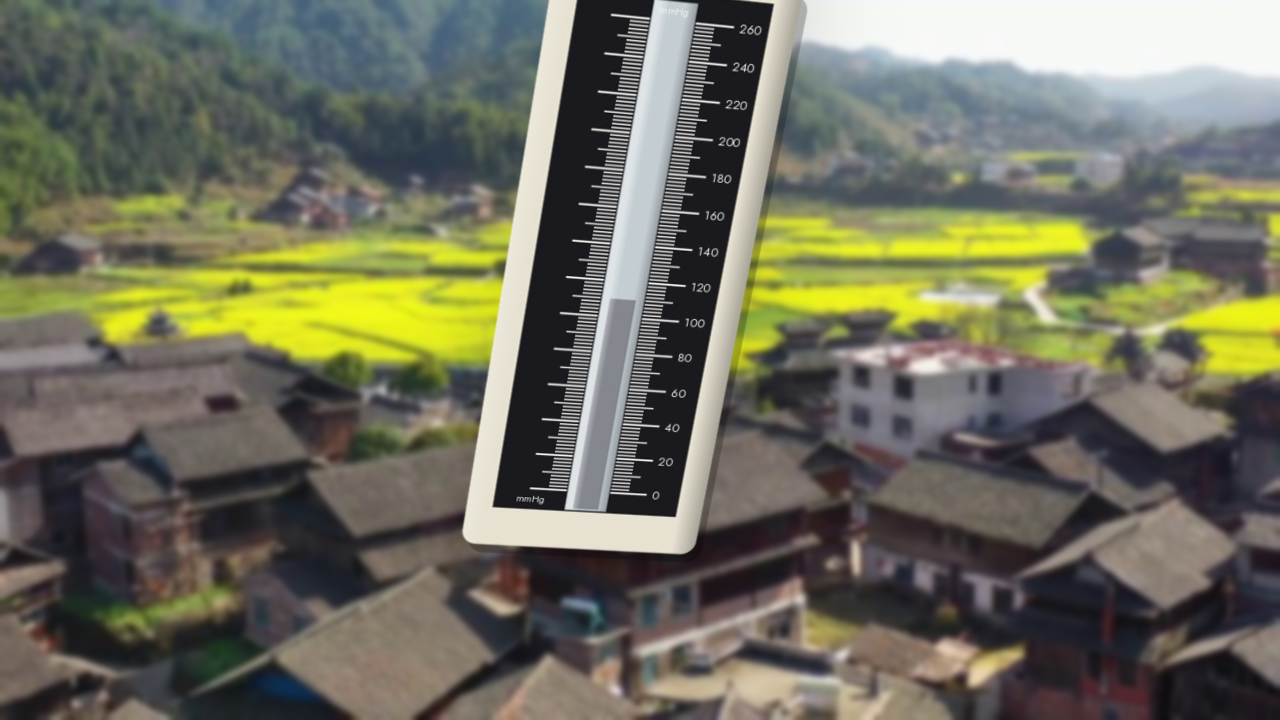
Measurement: 110 mmHg
